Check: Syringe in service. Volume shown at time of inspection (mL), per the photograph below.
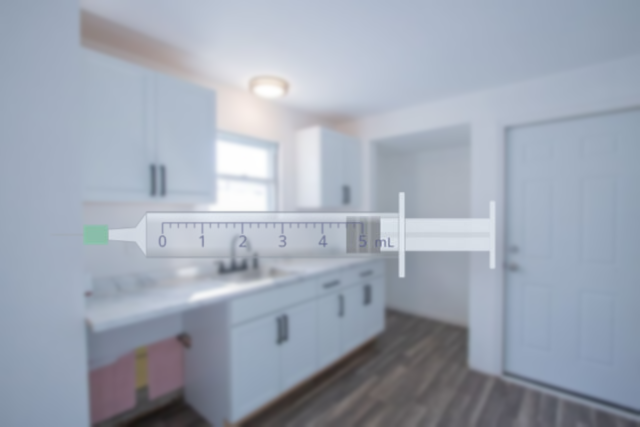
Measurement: 4.6 mL
